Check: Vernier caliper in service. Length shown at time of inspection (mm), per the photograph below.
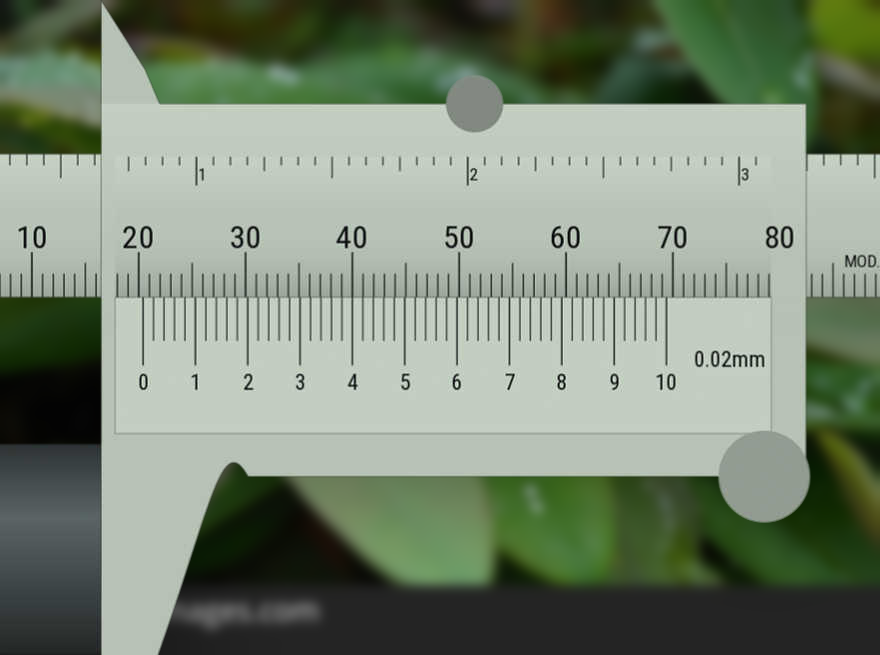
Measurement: 20.4 mm
